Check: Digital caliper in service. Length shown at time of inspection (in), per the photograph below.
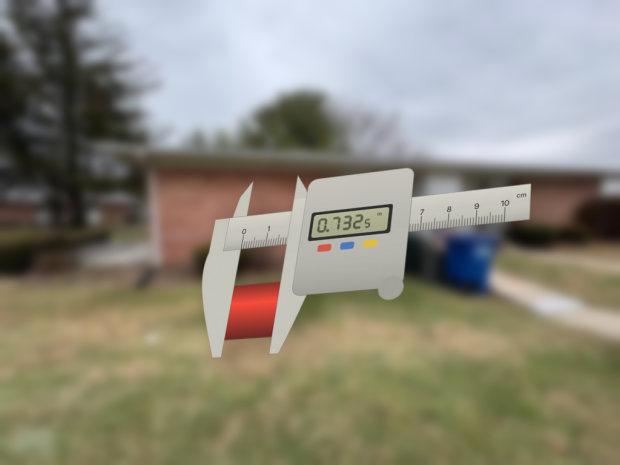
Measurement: 0.7325 in
